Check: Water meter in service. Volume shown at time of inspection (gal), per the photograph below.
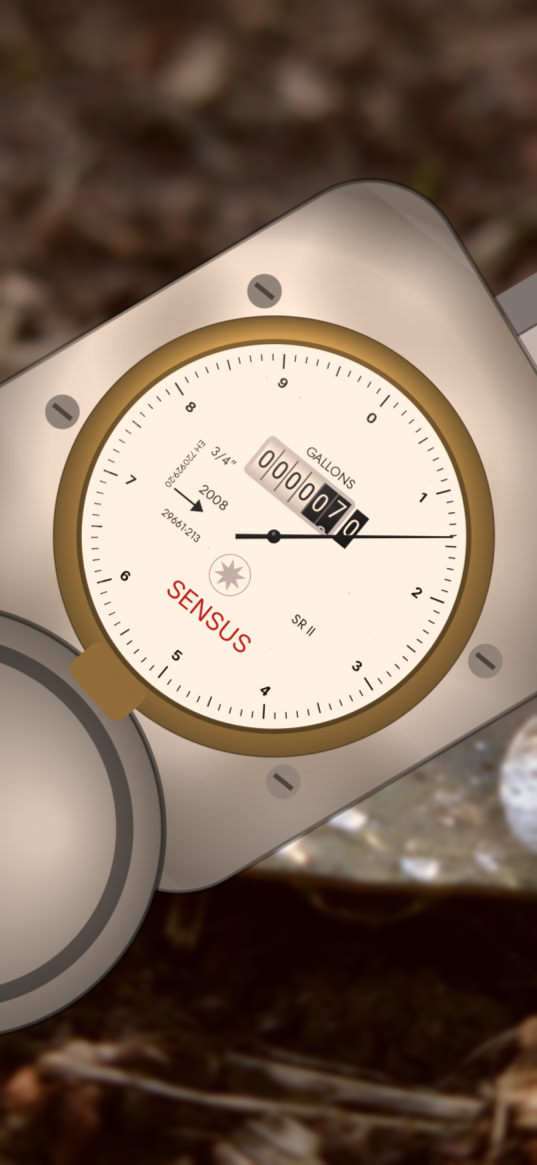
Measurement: 71.4 gal
